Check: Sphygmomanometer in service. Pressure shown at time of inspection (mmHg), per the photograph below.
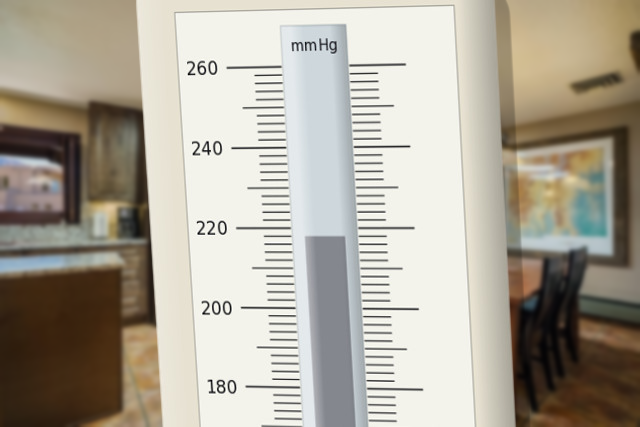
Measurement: 218 mmHg
